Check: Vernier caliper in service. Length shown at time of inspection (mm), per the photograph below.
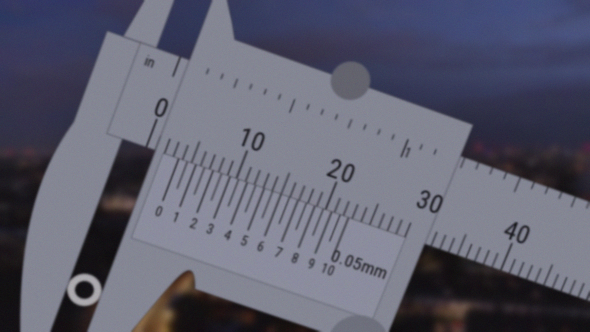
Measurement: 3.6 mm
